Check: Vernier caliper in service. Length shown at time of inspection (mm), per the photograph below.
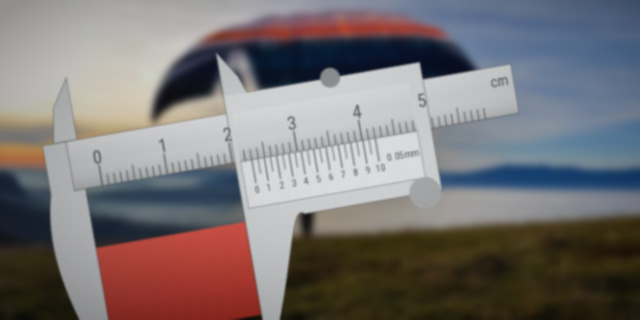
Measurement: 23.0 mm
